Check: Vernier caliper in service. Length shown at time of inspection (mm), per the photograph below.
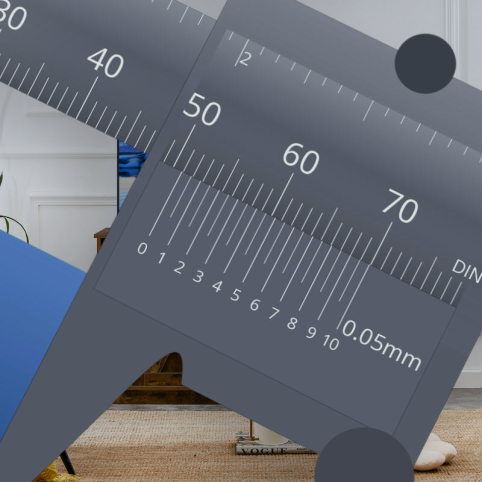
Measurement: 50.9 mm
